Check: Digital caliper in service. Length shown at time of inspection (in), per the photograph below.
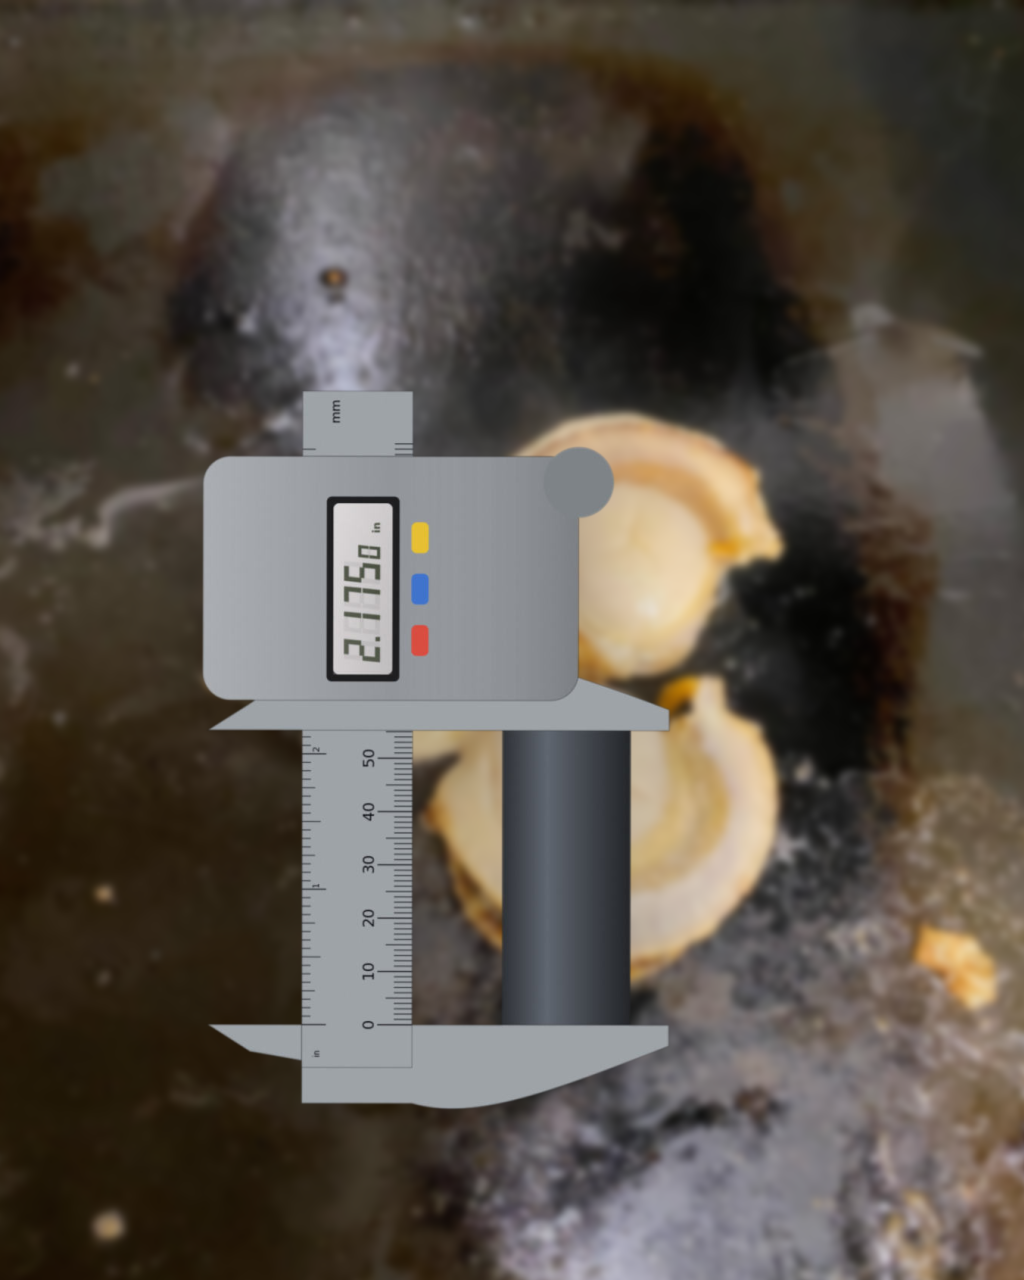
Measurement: 2.1750 in
